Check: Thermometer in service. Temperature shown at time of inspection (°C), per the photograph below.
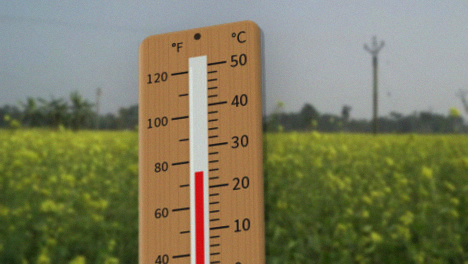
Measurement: 24 °C
